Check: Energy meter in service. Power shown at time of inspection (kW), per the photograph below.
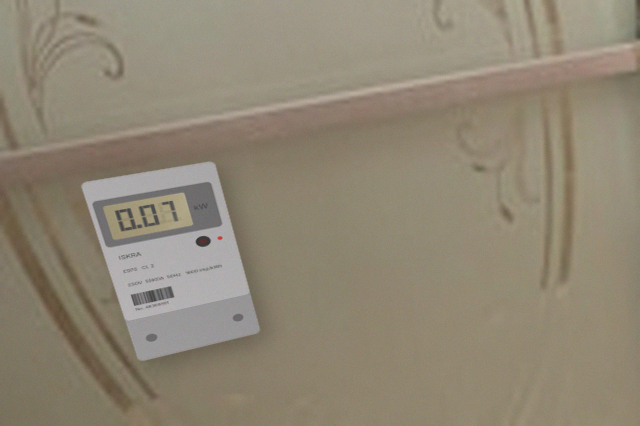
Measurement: 0.07 kW
